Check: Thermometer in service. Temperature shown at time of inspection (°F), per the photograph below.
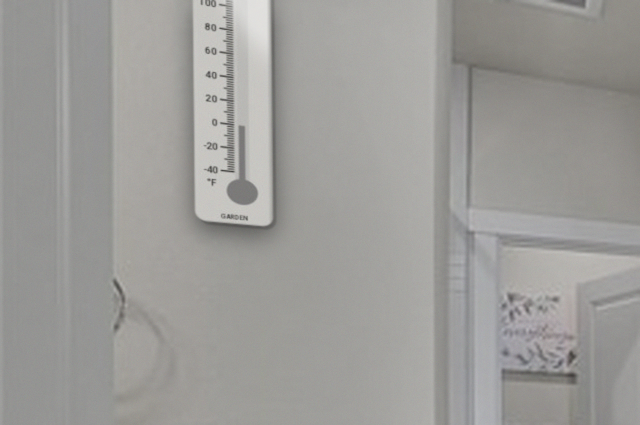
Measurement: 0 °F
